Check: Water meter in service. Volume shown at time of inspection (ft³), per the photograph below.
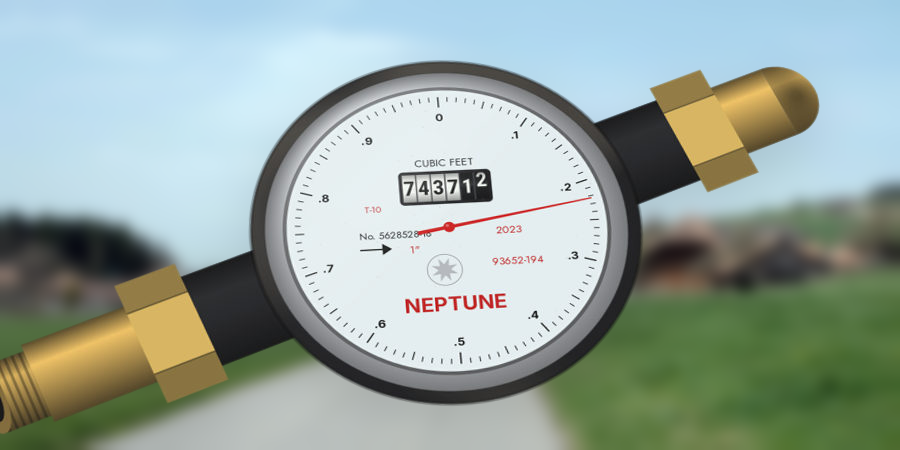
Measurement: 743712.22 ft³
